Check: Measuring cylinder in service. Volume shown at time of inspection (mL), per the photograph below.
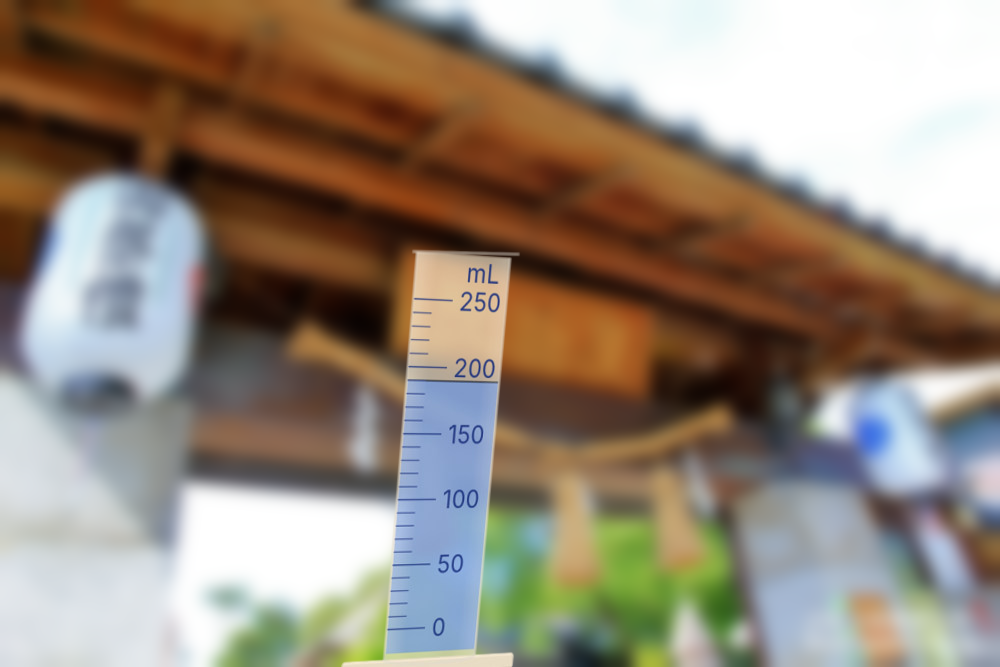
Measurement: 190 mL
